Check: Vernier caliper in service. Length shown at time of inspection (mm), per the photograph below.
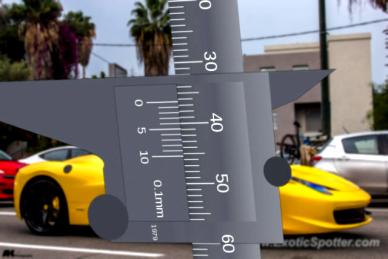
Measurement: 36.4 mm
